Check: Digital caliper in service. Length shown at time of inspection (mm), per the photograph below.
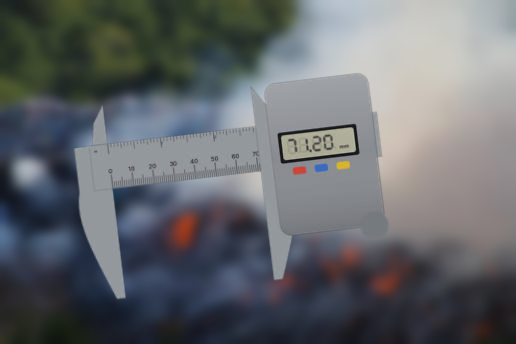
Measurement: 71.20 mm
